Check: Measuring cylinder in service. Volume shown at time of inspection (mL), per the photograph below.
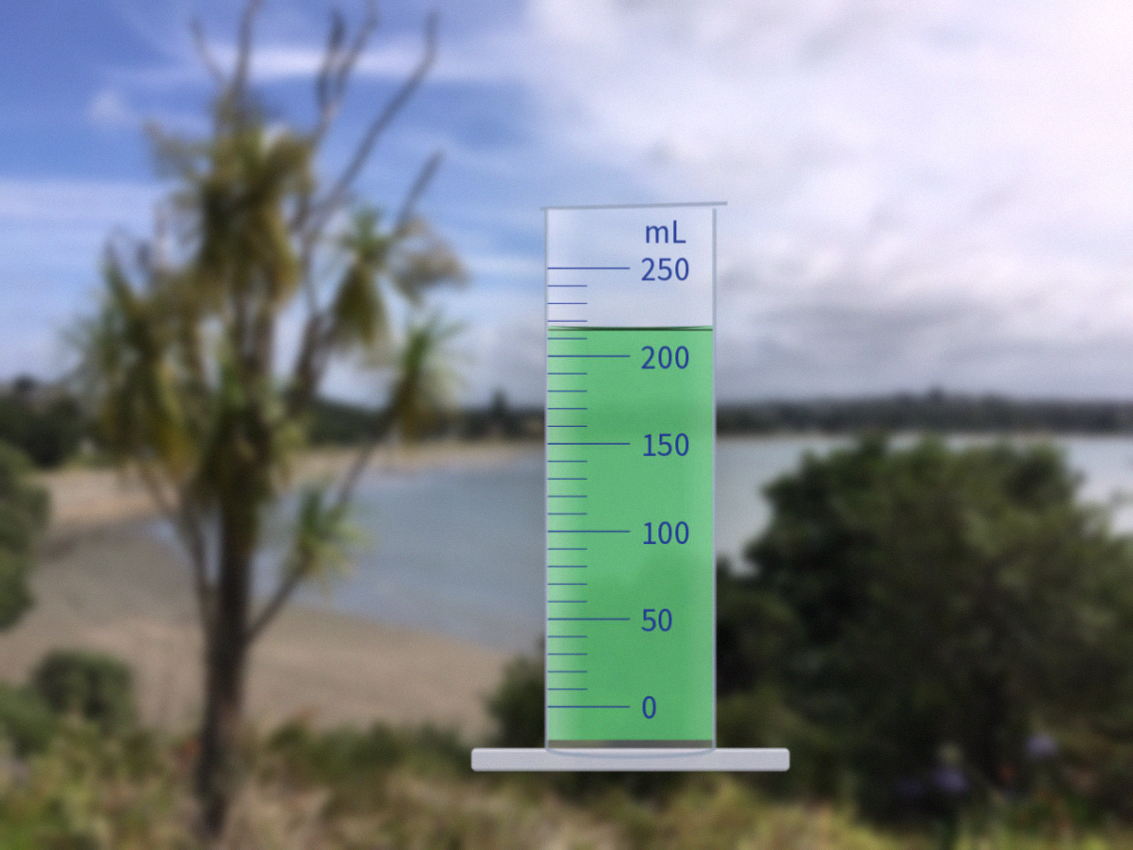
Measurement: 215 mL
